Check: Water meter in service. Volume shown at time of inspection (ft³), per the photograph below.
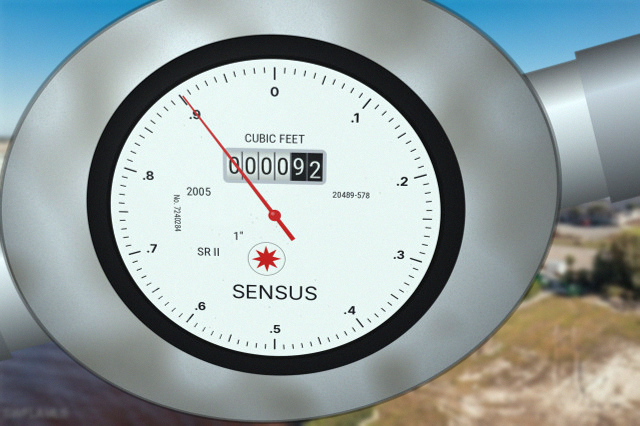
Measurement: 91.90 ft³
